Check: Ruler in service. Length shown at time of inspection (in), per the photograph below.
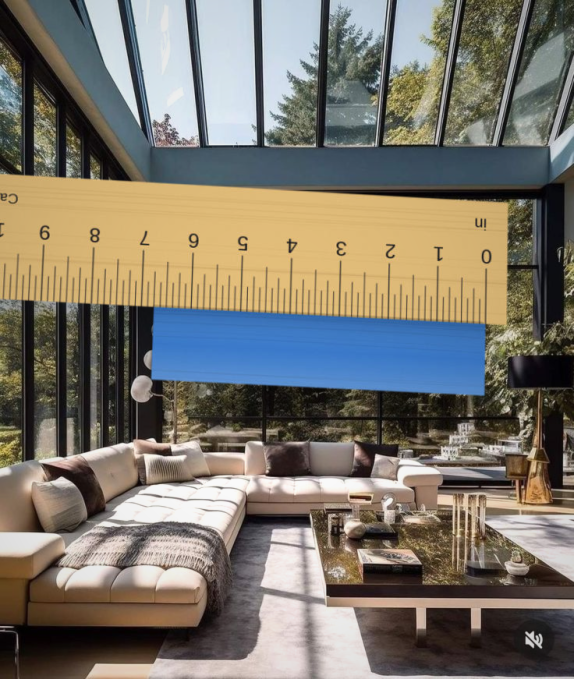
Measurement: 6.75 in
